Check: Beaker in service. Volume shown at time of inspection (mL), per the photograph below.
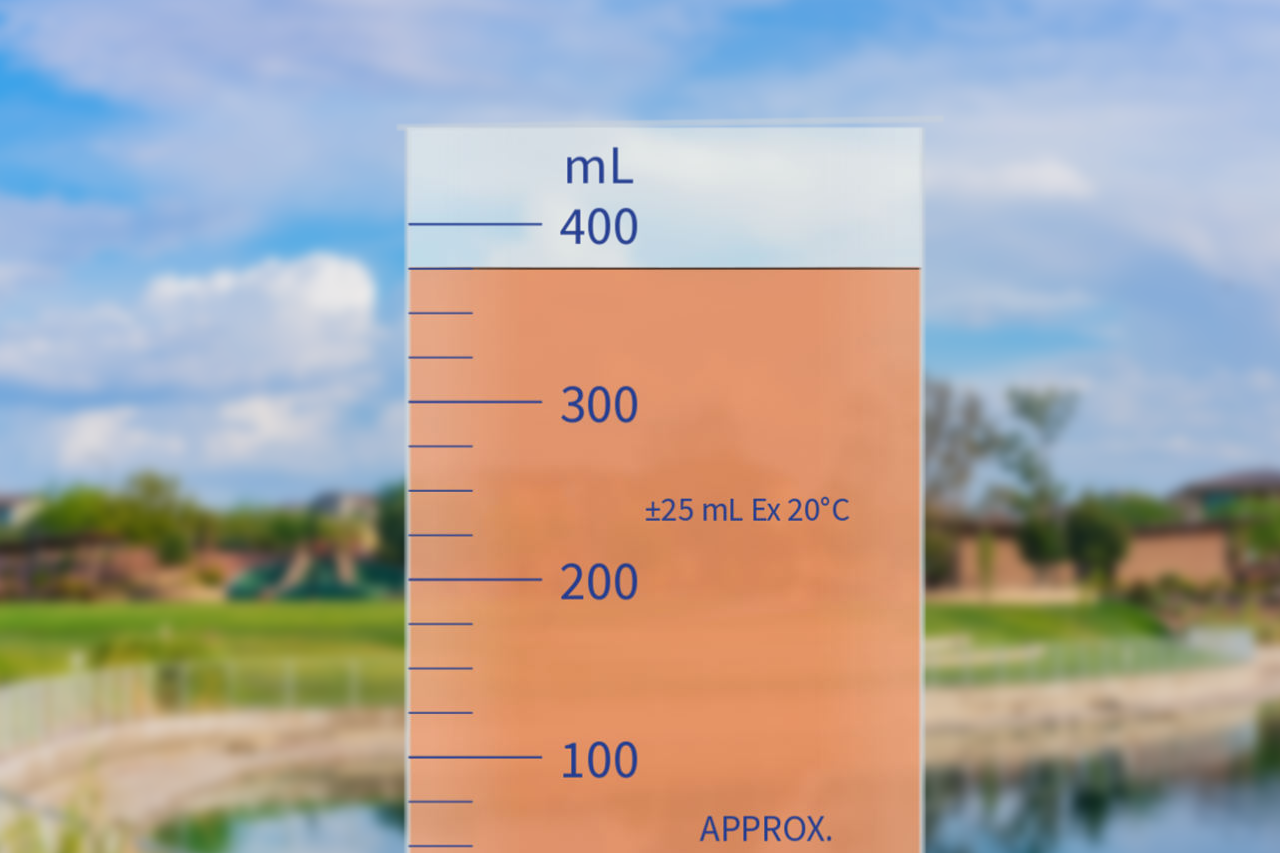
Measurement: 375 mL
